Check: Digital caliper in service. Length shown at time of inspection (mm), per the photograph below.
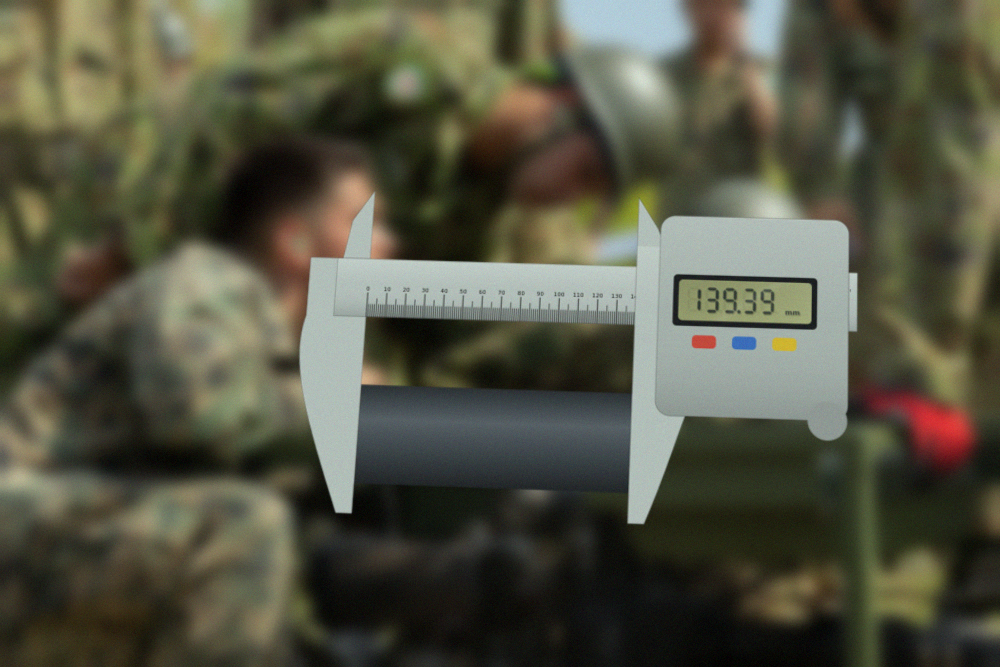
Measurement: 139.39 mm
